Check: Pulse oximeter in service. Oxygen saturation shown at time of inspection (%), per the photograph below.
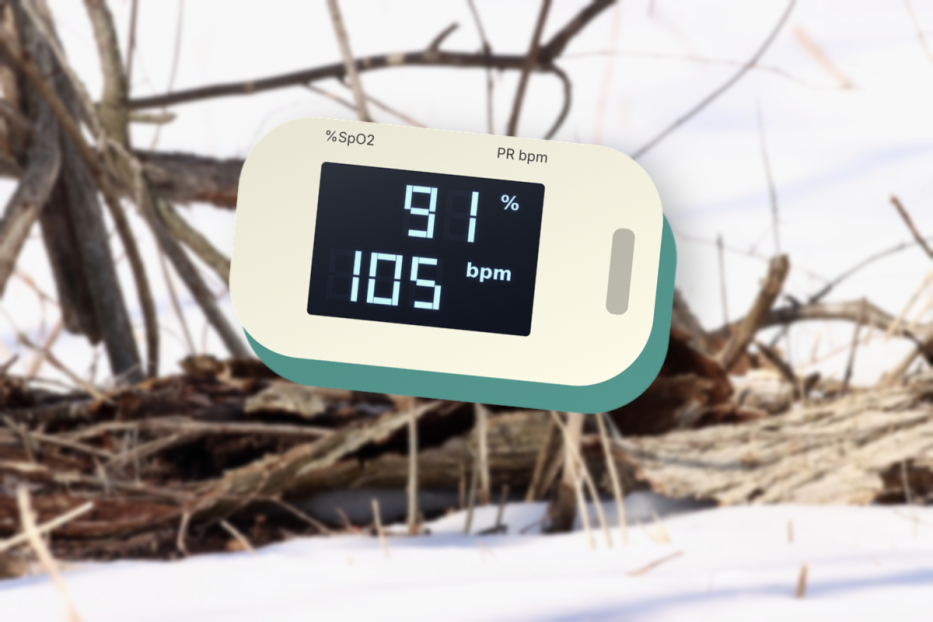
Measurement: 91 %
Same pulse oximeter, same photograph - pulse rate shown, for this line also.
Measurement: 105 bpm
